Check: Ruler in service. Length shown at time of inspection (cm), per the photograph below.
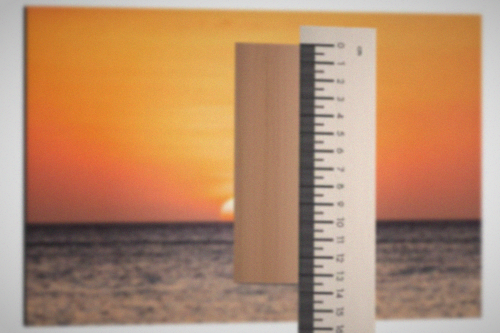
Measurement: 13.5 cm
